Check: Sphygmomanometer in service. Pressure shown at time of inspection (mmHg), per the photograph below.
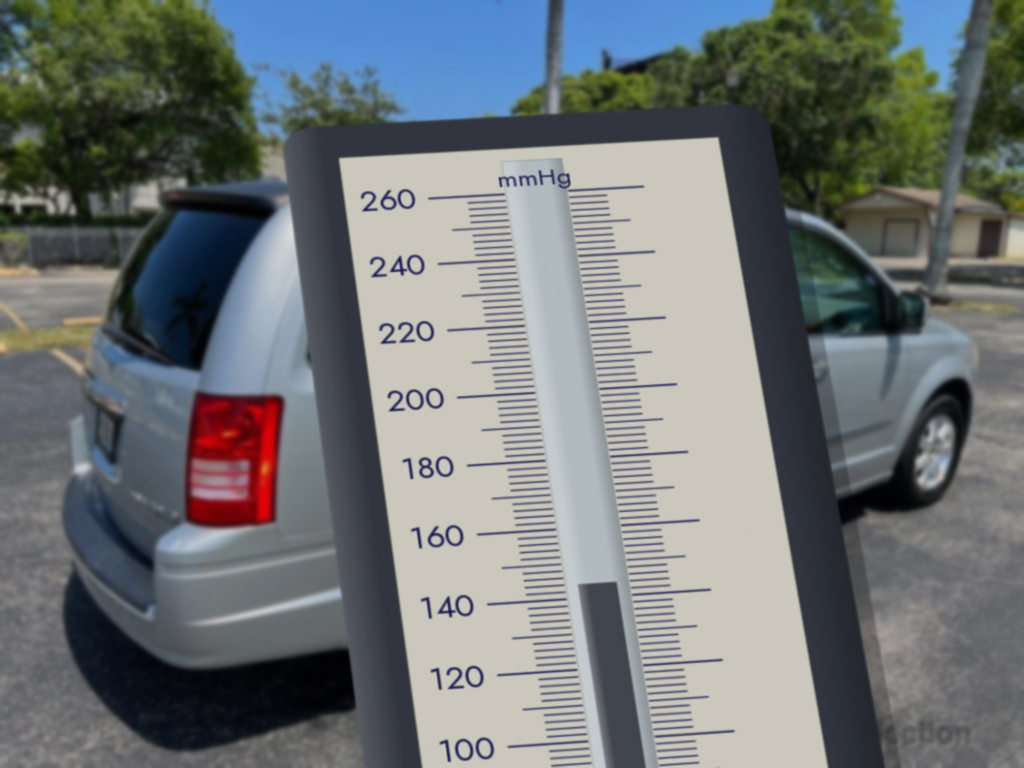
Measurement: 144 mmHg
